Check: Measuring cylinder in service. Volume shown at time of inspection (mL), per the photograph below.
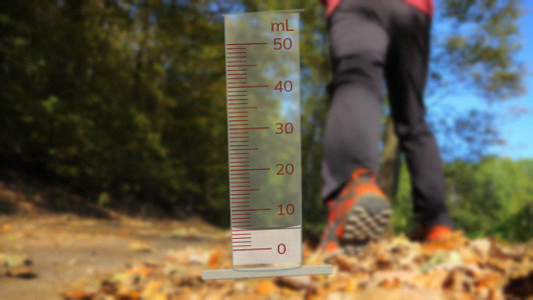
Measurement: 5 mL
